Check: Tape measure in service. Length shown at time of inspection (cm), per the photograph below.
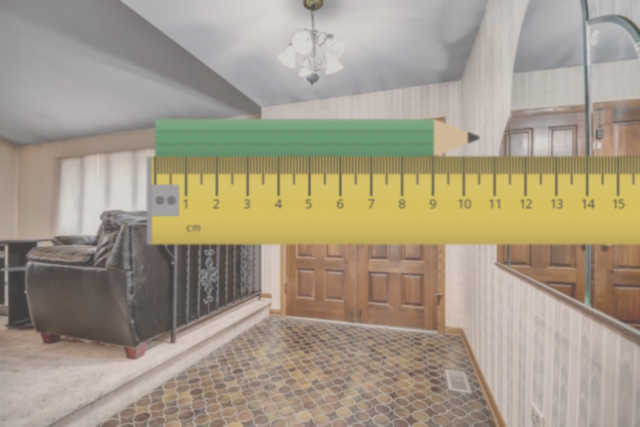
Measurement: 10.5 cm
